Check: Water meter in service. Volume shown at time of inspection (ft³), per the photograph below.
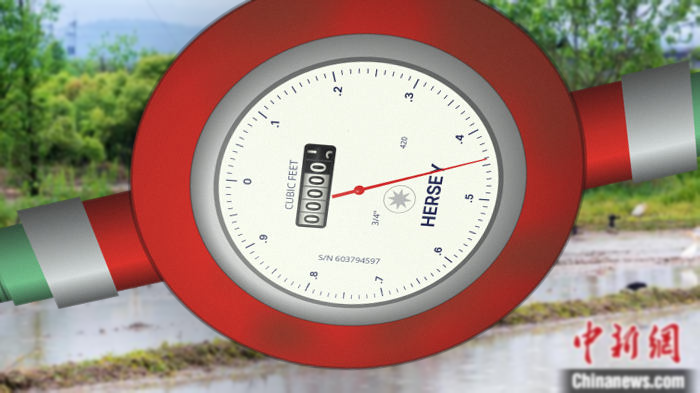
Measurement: 1.44 ft³
